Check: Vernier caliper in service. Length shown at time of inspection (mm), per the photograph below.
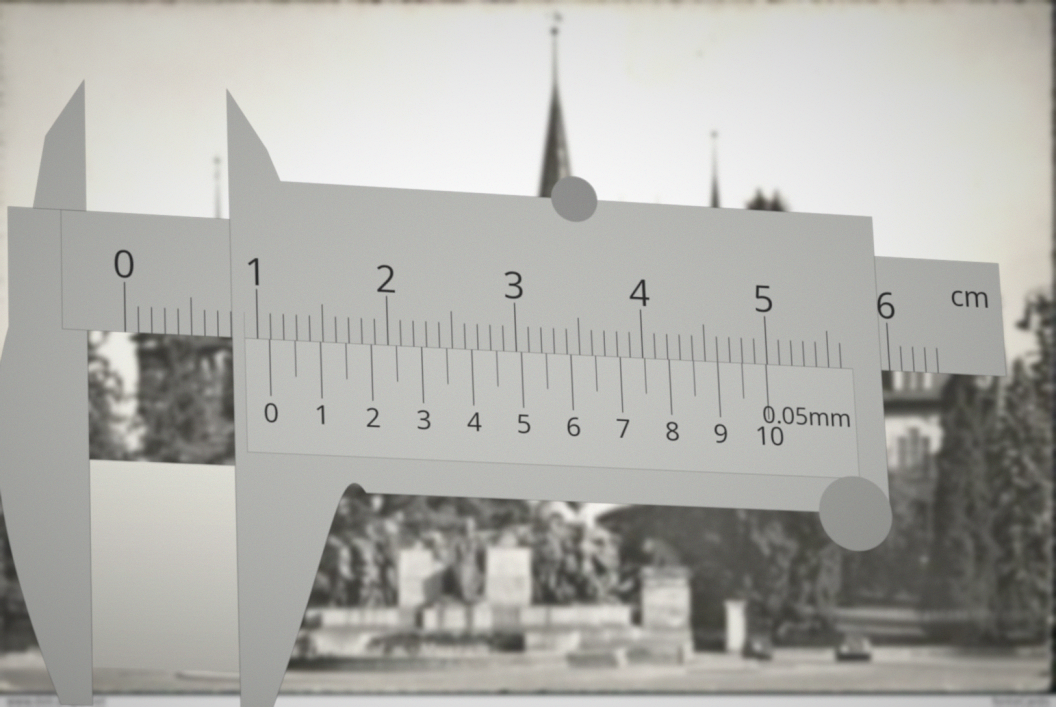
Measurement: 10.9 mm
